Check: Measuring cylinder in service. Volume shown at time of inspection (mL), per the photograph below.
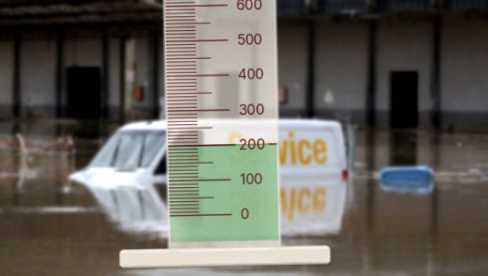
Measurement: 200 mL
